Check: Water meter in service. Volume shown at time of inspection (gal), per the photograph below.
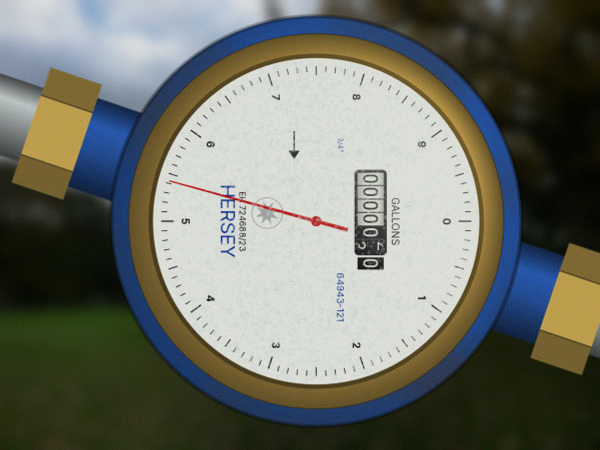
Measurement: 25.4 gal
